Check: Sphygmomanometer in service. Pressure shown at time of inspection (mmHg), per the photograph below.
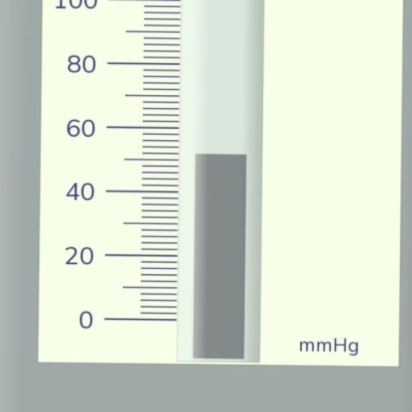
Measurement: 52 mmHg
